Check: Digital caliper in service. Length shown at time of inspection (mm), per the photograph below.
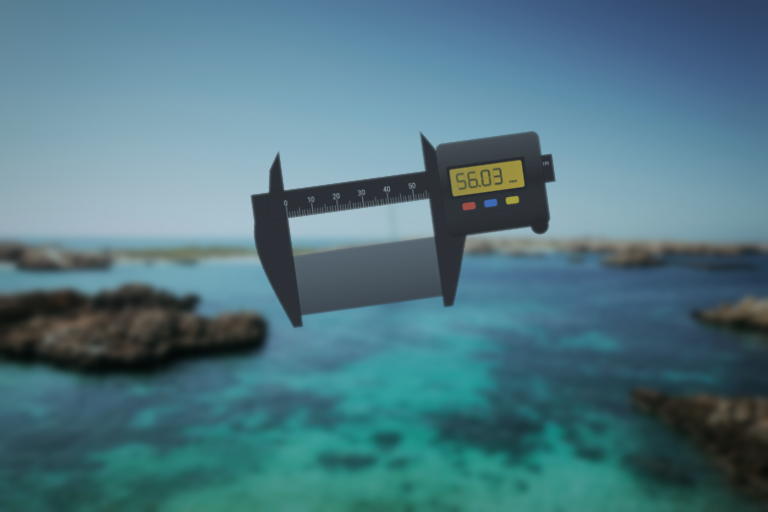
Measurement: 56.03 mm
